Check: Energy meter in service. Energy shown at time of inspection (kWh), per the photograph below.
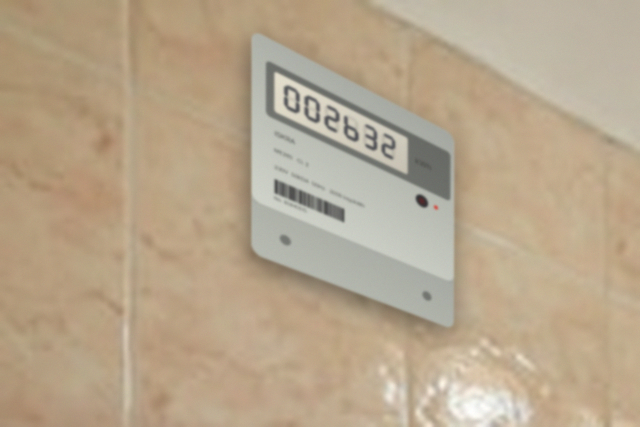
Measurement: 2632 kWh
